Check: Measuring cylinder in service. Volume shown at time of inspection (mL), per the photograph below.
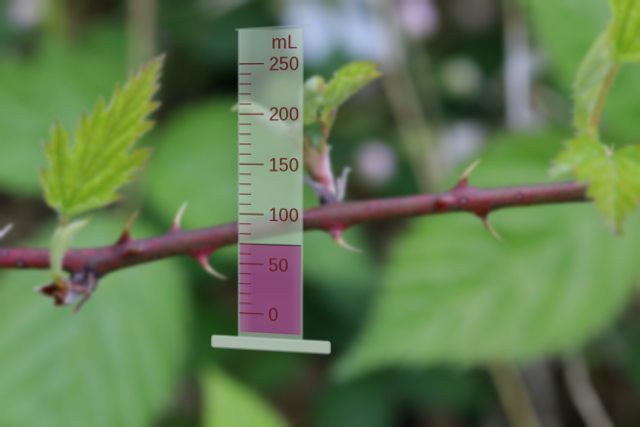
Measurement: 70 mL
